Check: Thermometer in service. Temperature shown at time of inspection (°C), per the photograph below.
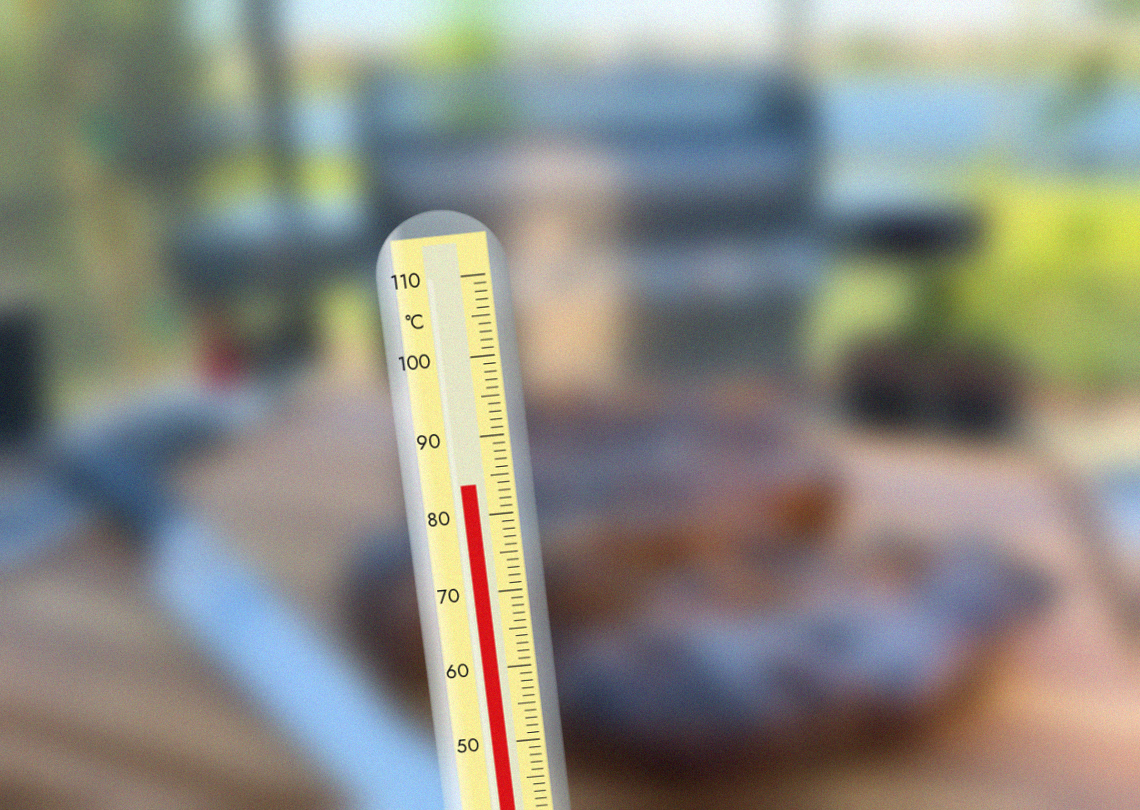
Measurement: 84 °C
